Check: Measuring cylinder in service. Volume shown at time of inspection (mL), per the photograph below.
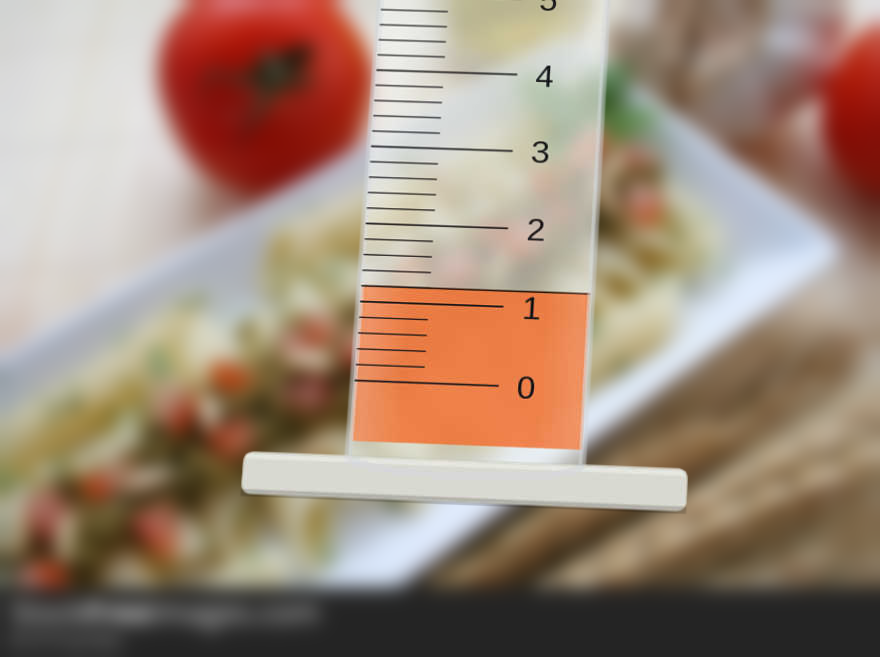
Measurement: 1.2 mL
